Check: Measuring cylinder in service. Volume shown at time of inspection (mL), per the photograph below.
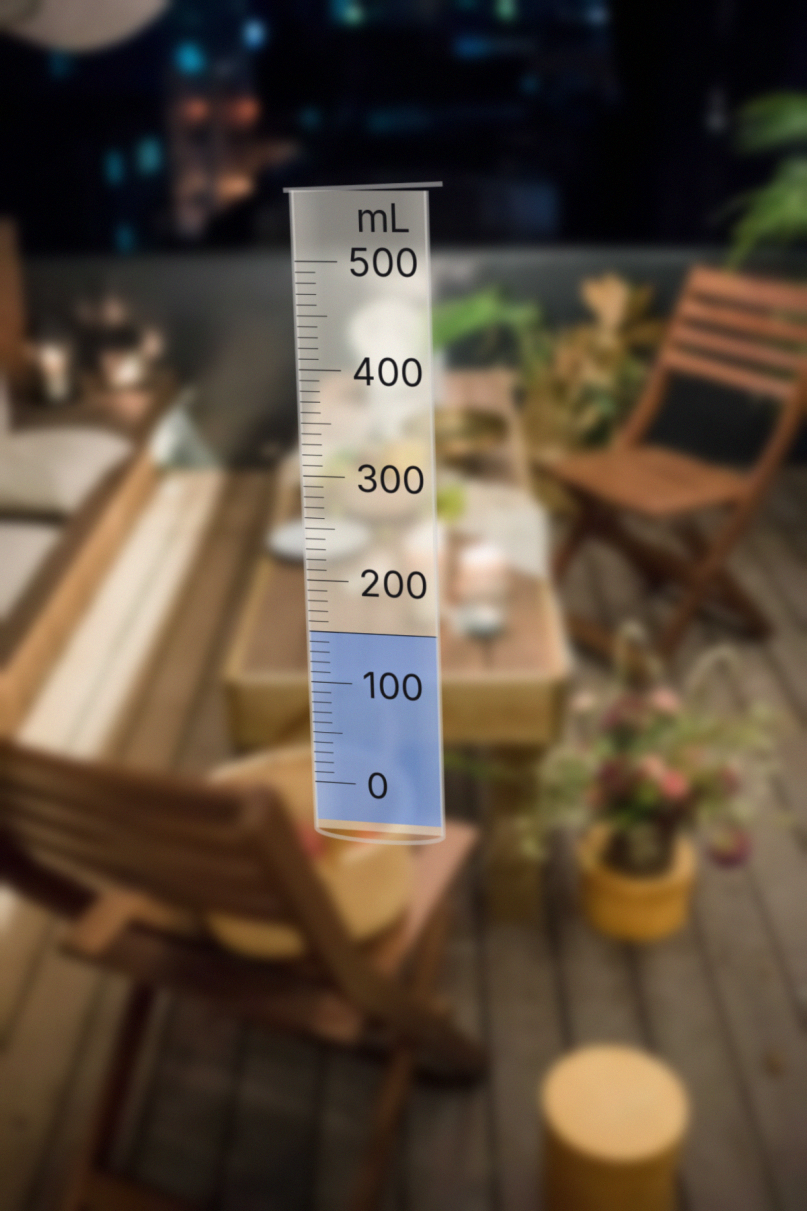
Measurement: 150 mL
